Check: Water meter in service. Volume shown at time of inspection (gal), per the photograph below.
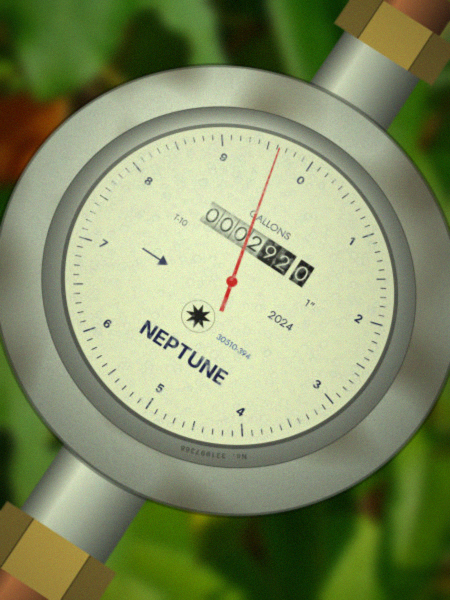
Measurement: 2919.6 gal
